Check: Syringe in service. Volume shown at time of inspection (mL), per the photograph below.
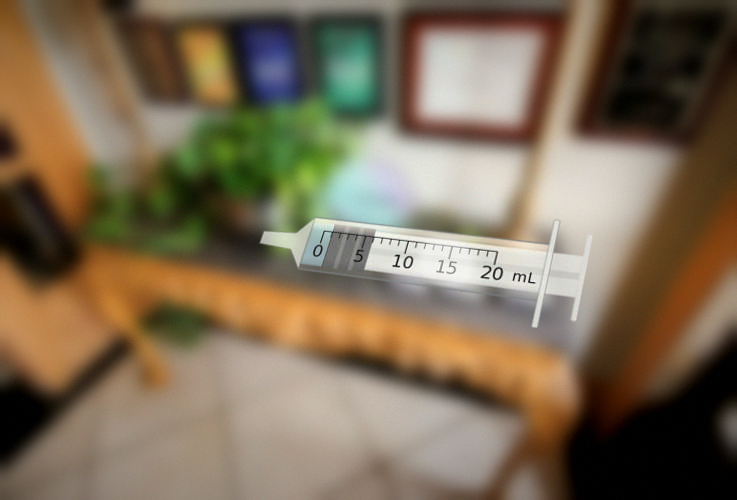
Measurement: 1 mL
